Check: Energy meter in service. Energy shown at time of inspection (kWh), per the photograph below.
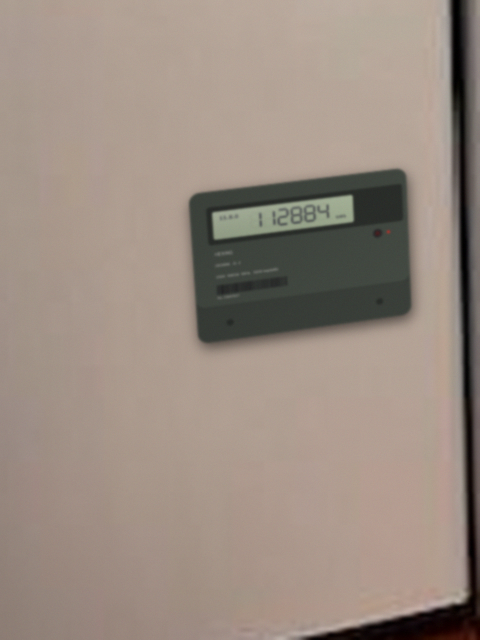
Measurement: 112884 kWh
